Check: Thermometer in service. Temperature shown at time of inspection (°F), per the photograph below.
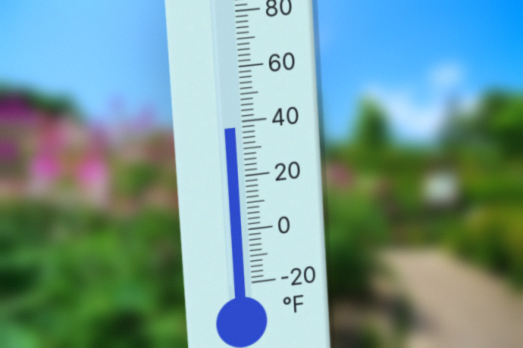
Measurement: 38 °F
